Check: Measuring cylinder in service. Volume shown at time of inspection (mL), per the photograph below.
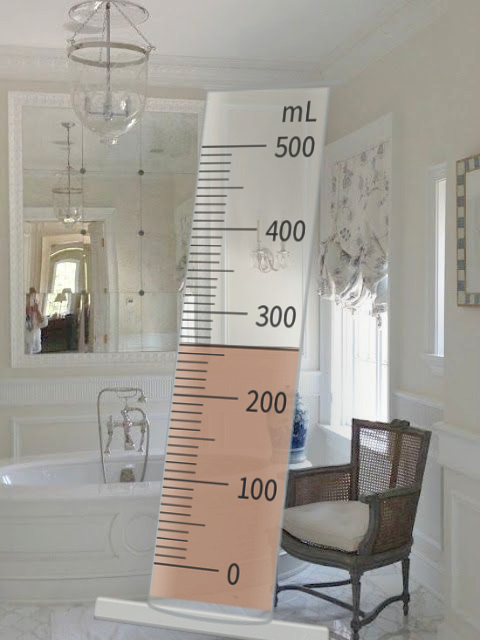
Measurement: 260 mL
